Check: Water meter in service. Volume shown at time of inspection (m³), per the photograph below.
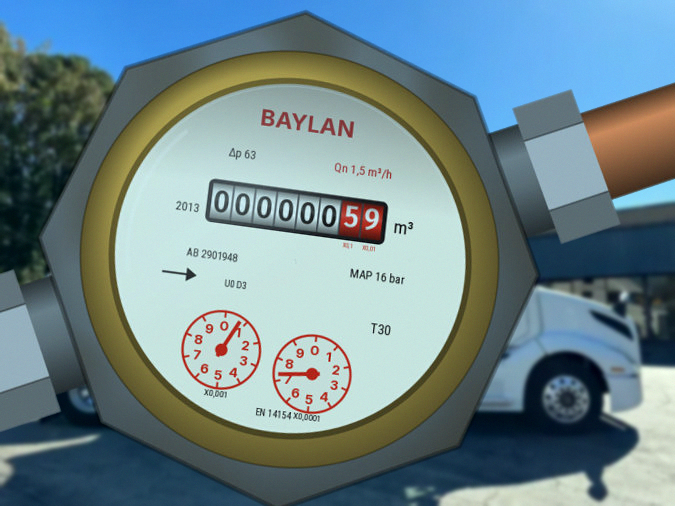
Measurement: 0.5907 m³
